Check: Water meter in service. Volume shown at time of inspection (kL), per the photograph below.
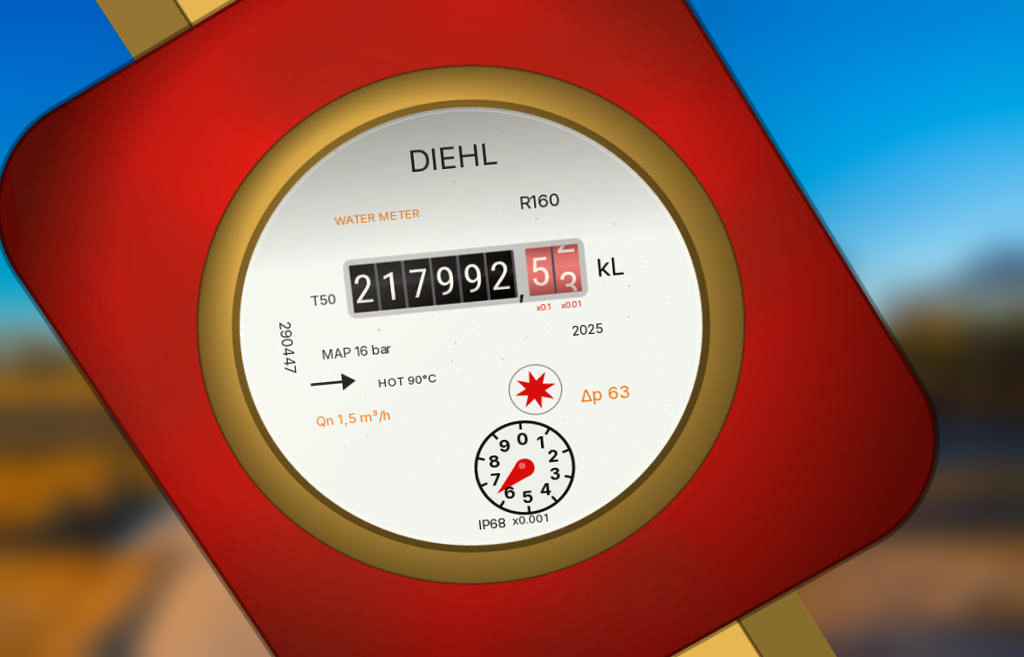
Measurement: 217992.526 kL
